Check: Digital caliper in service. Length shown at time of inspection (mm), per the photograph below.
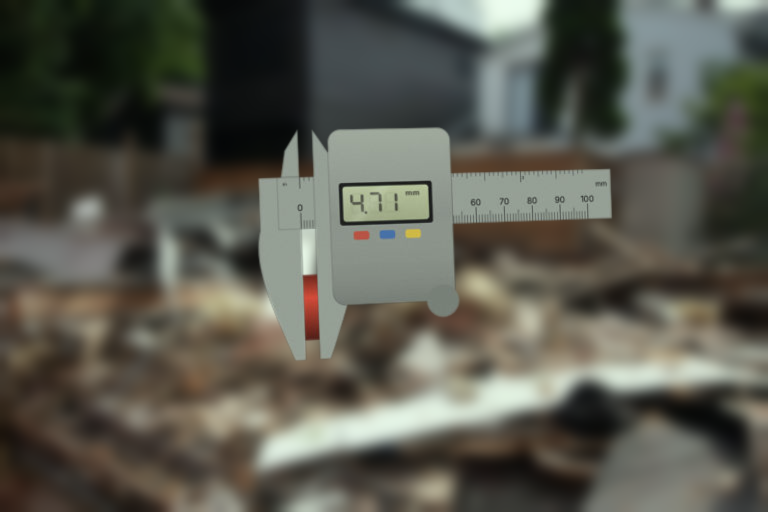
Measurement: 4.71 mm
